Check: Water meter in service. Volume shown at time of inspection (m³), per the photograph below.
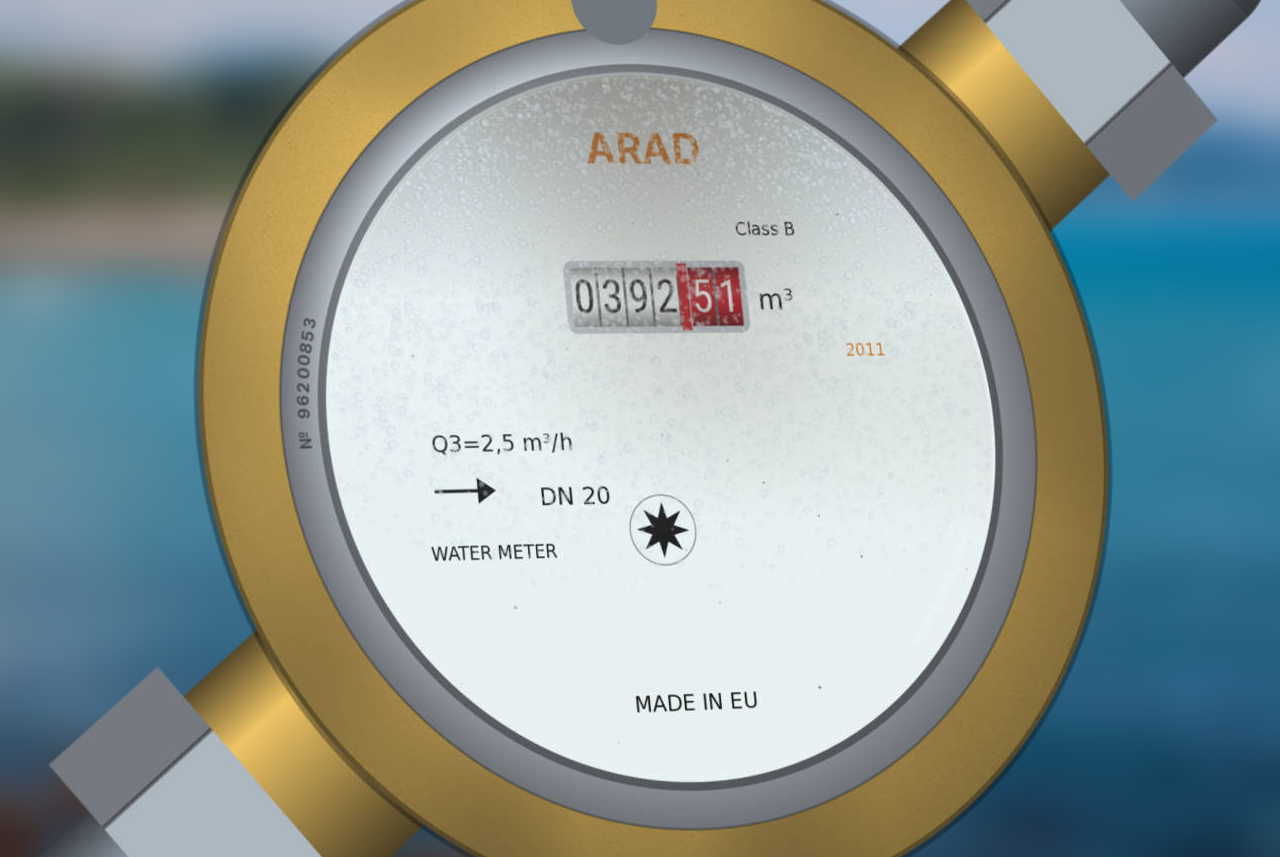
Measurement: 392.51 m³
